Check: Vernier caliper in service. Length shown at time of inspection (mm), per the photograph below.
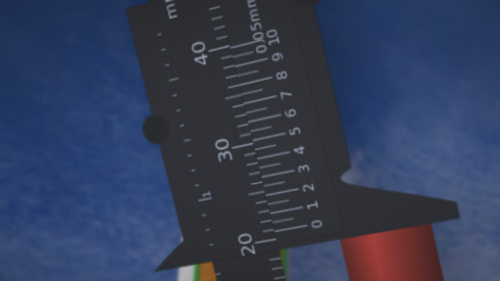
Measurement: 20.8 mm
